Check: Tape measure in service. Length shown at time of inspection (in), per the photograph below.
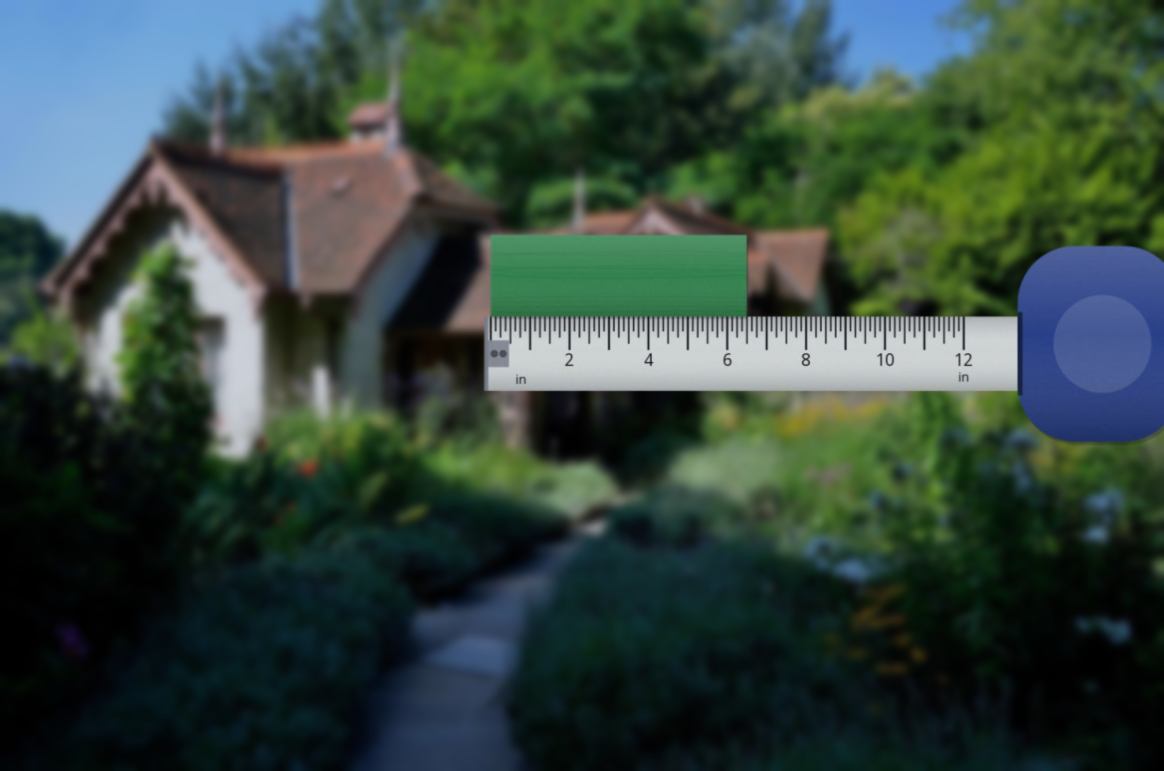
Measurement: 6.5 in
